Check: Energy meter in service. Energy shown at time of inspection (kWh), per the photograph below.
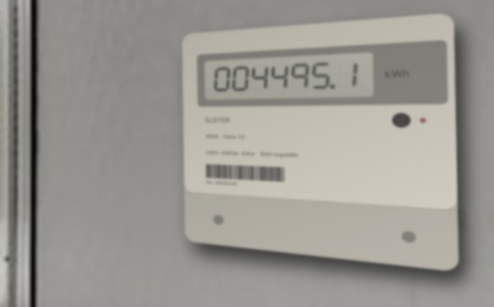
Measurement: 4495.1 kWh
